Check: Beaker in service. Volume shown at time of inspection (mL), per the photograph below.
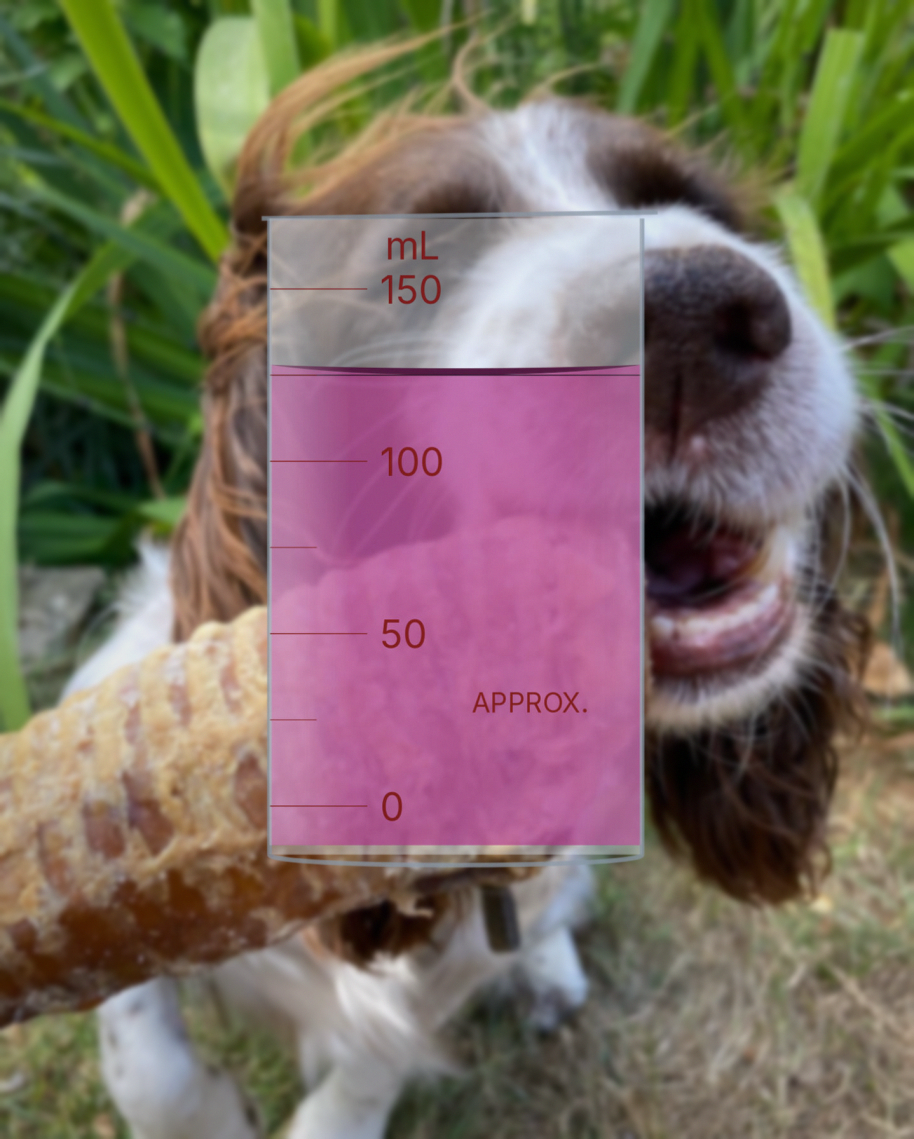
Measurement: 125 mL
